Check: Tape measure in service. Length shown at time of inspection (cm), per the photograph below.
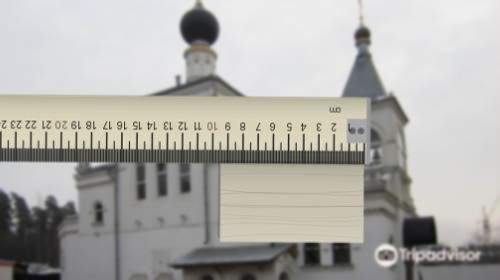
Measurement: 9.5 cm
